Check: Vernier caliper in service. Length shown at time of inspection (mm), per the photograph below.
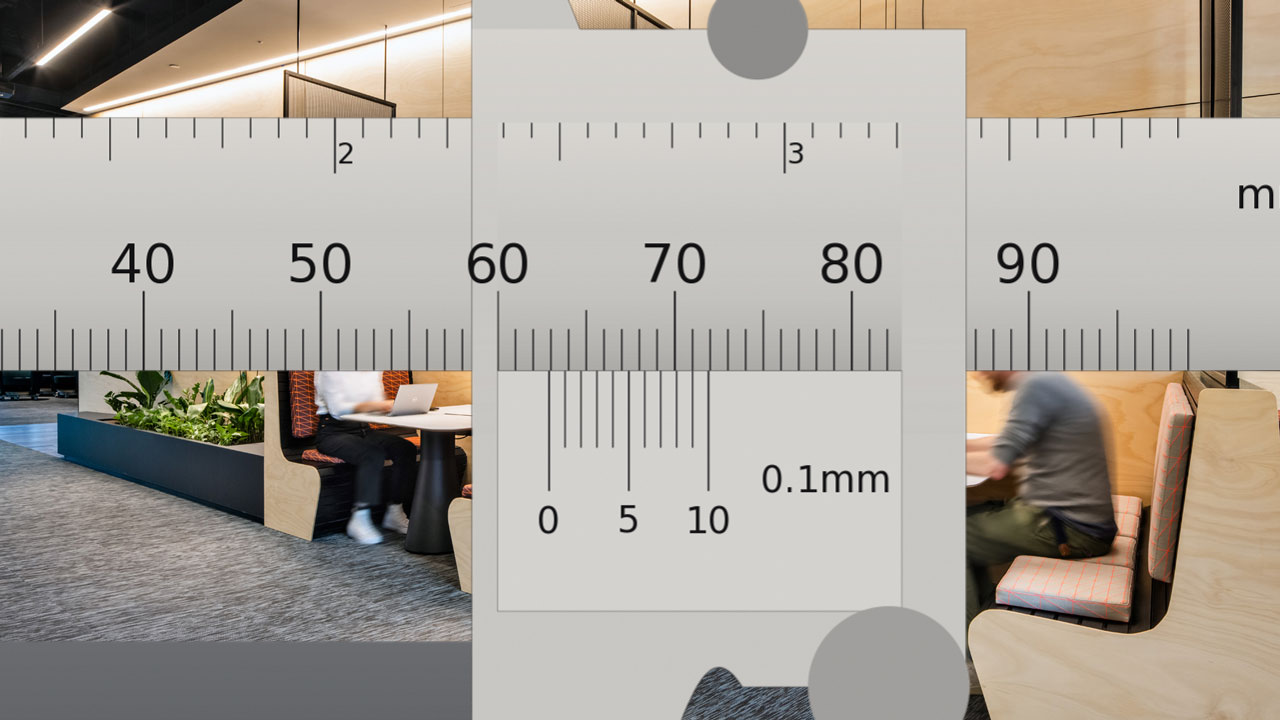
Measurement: 62.9 mm
